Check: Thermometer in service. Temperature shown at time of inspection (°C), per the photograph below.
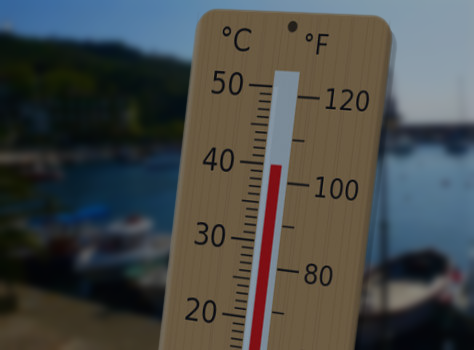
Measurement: 40 °C
